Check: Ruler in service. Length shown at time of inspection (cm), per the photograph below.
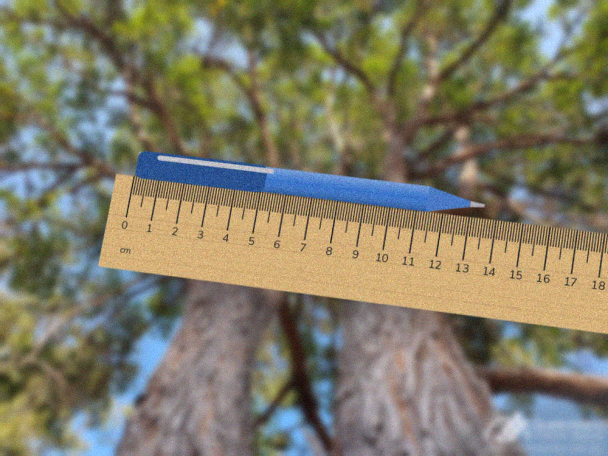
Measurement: 13.5 cm
